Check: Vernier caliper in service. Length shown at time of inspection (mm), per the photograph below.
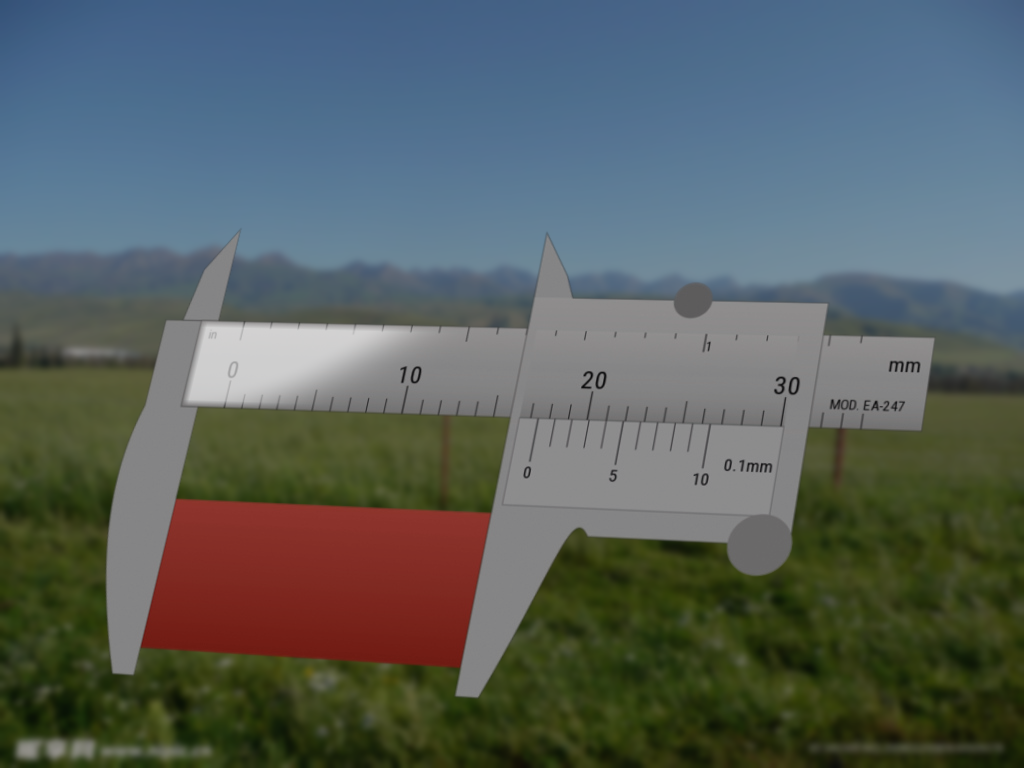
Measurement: 17.4 mm
